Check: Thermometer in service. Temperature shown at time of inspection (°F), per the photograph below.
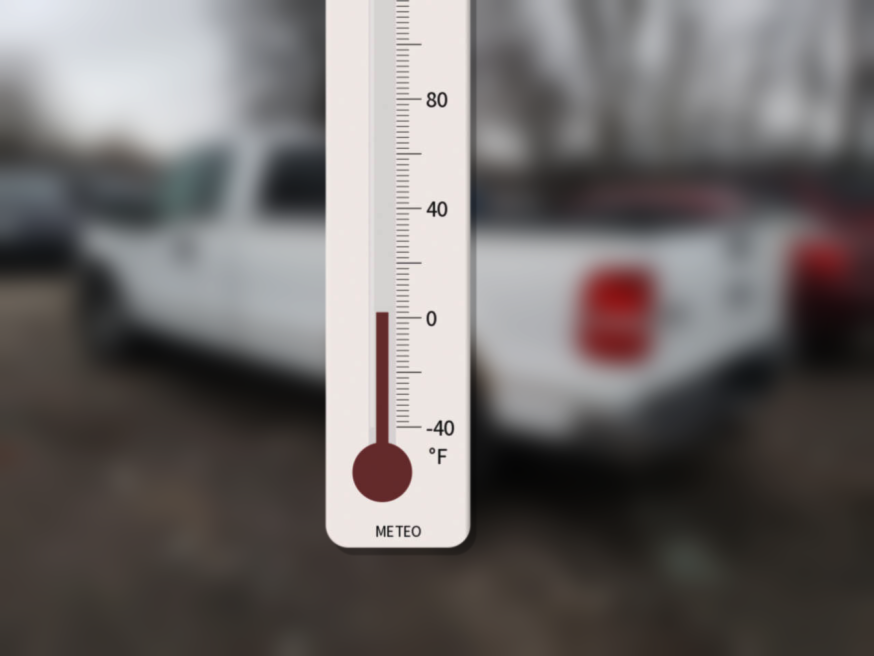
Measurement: 2 °F
